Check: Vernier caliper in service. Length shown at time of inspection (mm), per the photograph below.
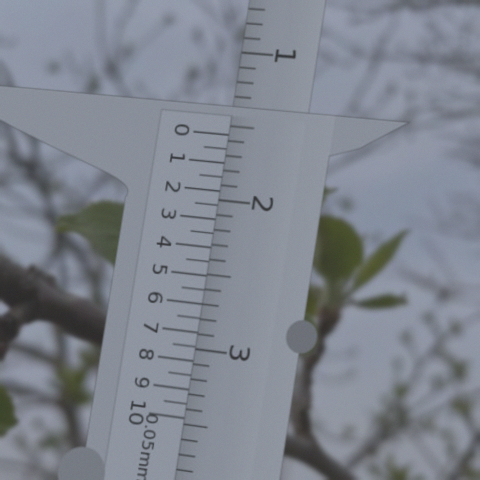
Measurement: 15.6 mm
